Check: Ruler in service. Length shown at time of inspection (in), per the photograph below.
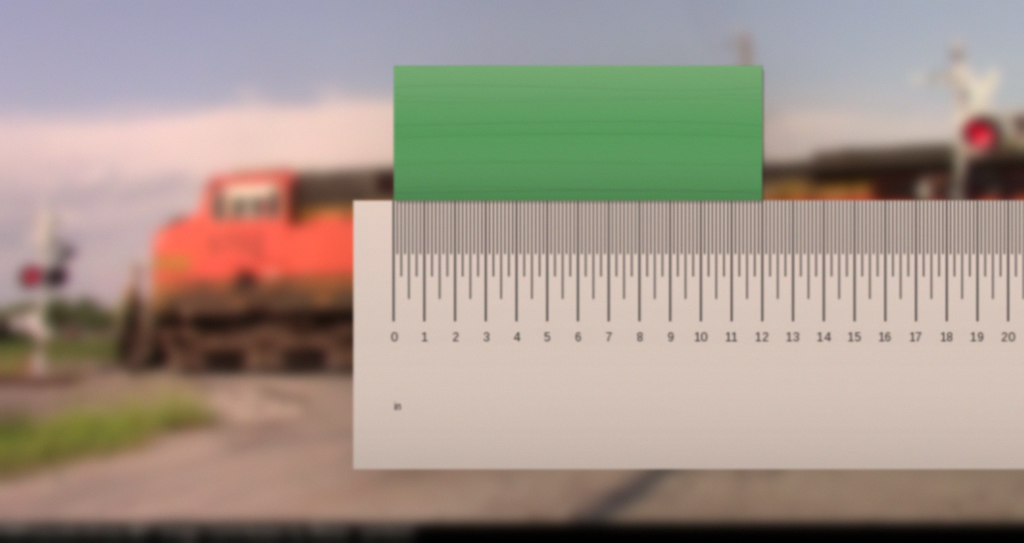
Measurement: 12 in
